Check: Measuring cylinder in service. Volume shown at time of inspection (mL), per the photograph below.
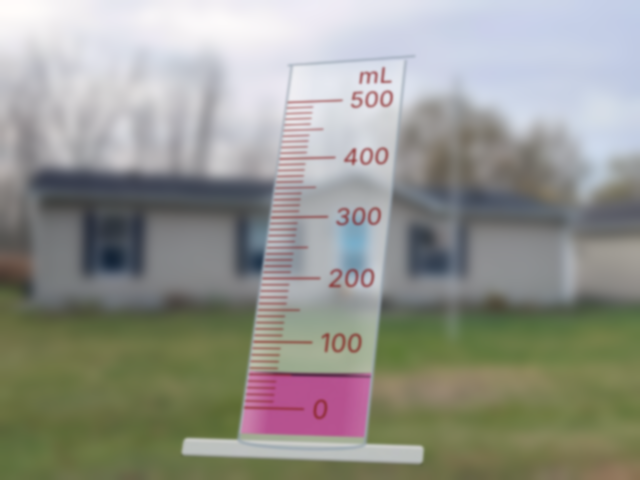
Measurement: 50 mL
